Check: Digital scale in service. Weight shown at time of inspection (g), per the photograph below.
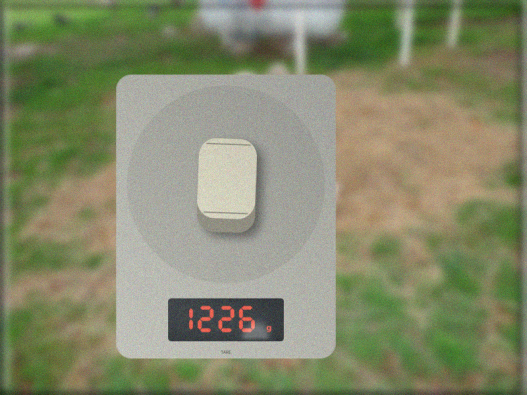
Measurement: 1226 g
